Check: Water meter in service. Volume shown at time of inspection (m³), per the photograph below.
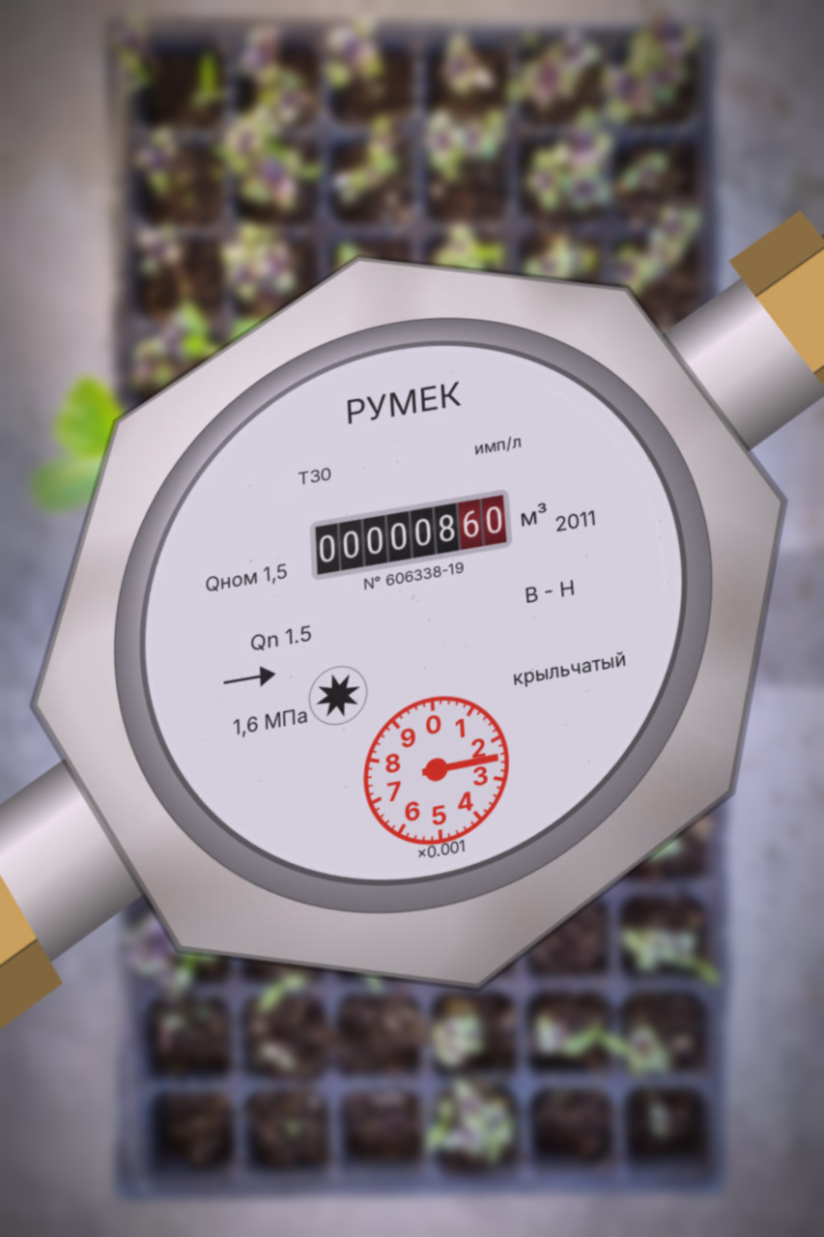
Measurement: 8.602 m³
